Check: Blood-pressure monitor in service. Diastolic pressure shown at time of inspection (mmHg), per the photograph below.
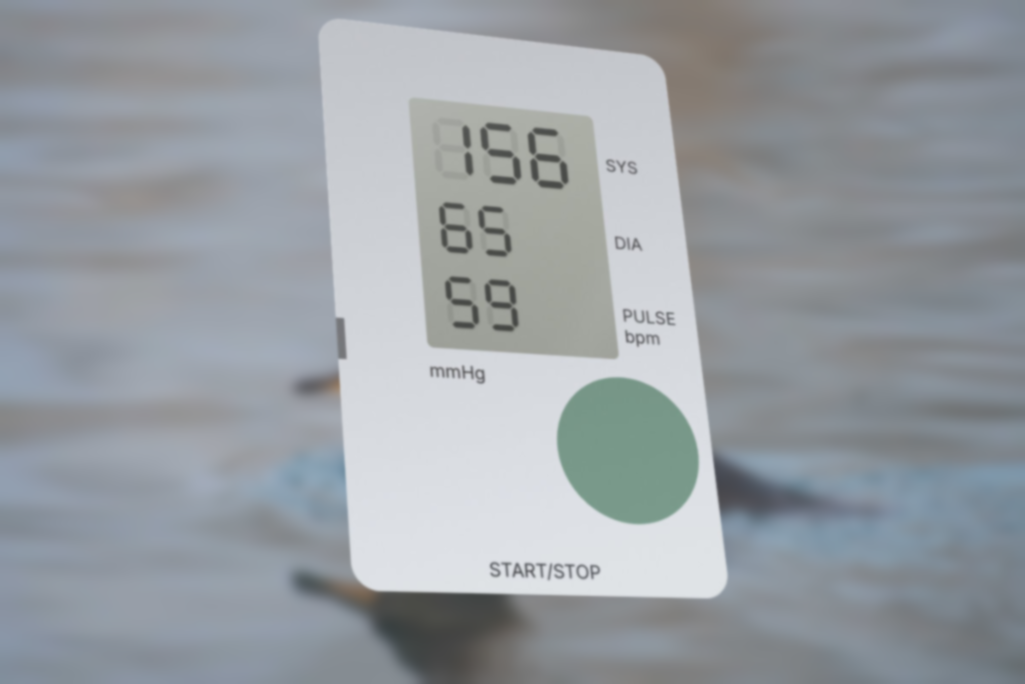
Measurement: 65 mmHg
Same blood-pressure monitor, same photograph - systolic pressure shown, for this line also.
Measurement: 156 mmHg
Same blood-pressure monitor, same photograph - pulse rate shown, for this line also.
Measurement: 59 bpm
